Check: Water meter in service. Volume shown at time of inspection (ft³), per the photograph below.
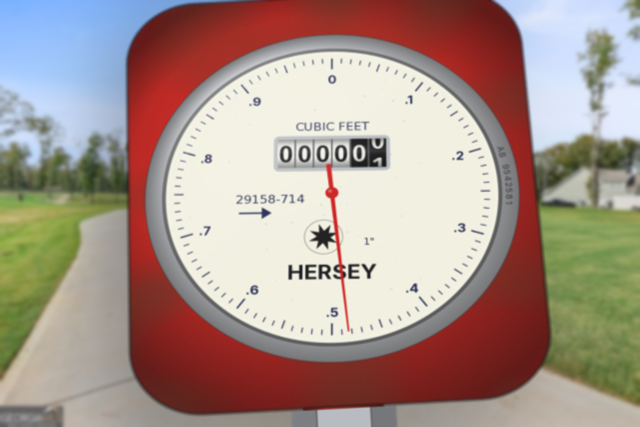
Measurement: 0.48 ft³
